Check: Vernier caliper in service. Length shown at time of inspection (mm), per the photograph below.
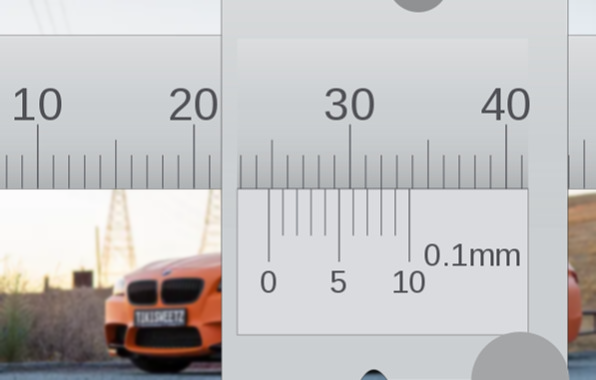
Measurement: 24.8 mm
